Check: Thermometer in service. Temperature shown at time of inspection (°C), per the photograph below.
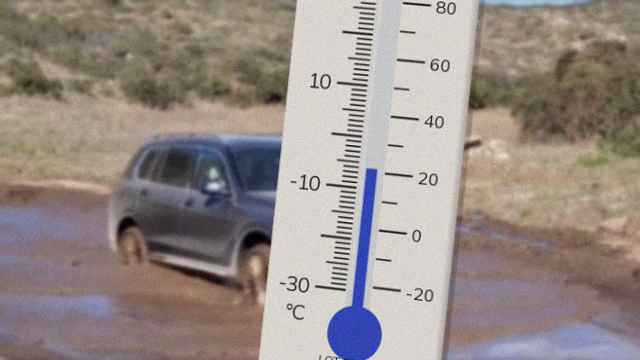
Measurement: -6 °C
